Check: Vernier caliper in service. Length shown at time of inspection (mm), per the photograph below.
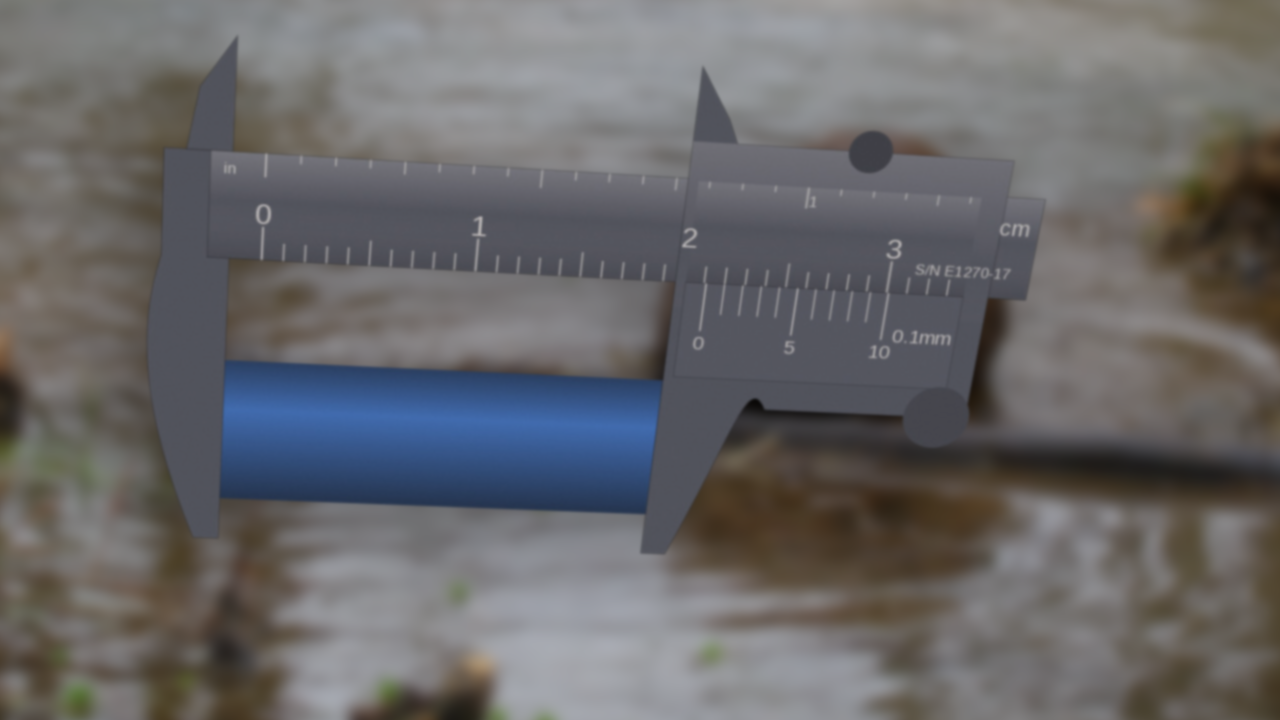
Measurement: 21.1 mm
